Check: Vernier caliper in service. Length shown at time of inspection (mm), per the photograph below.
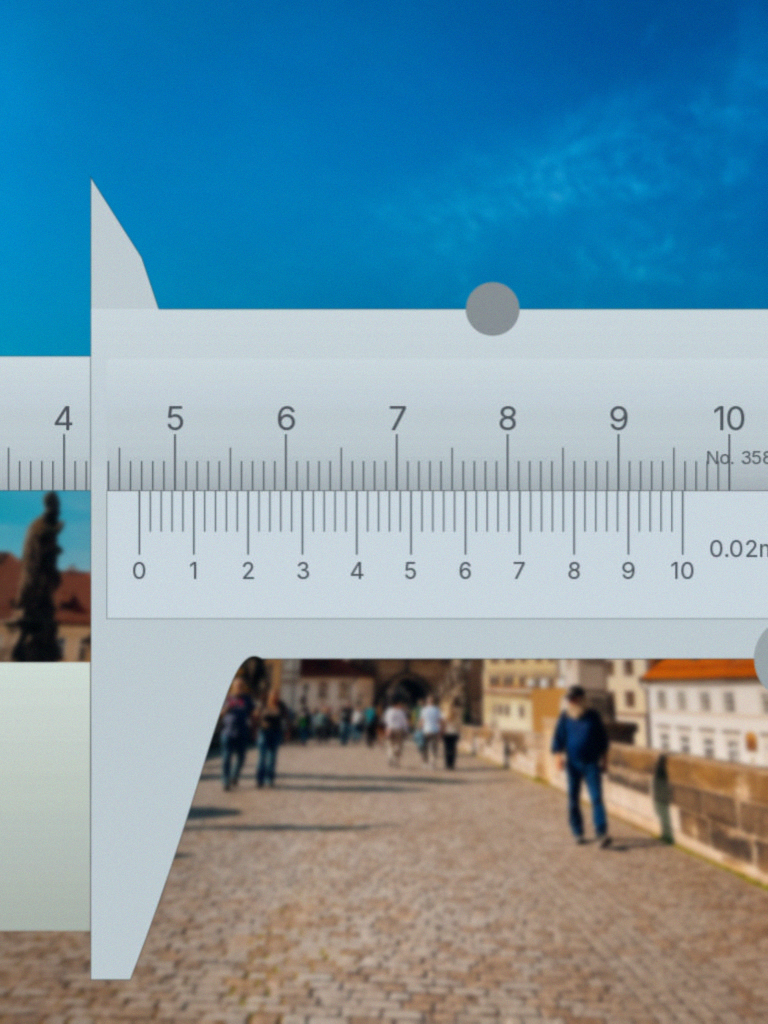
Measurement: 46.8 mm
